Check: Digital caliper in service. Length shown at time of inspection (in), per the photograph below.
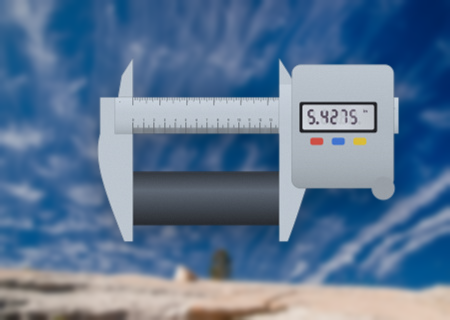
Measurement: 5.4275 in
